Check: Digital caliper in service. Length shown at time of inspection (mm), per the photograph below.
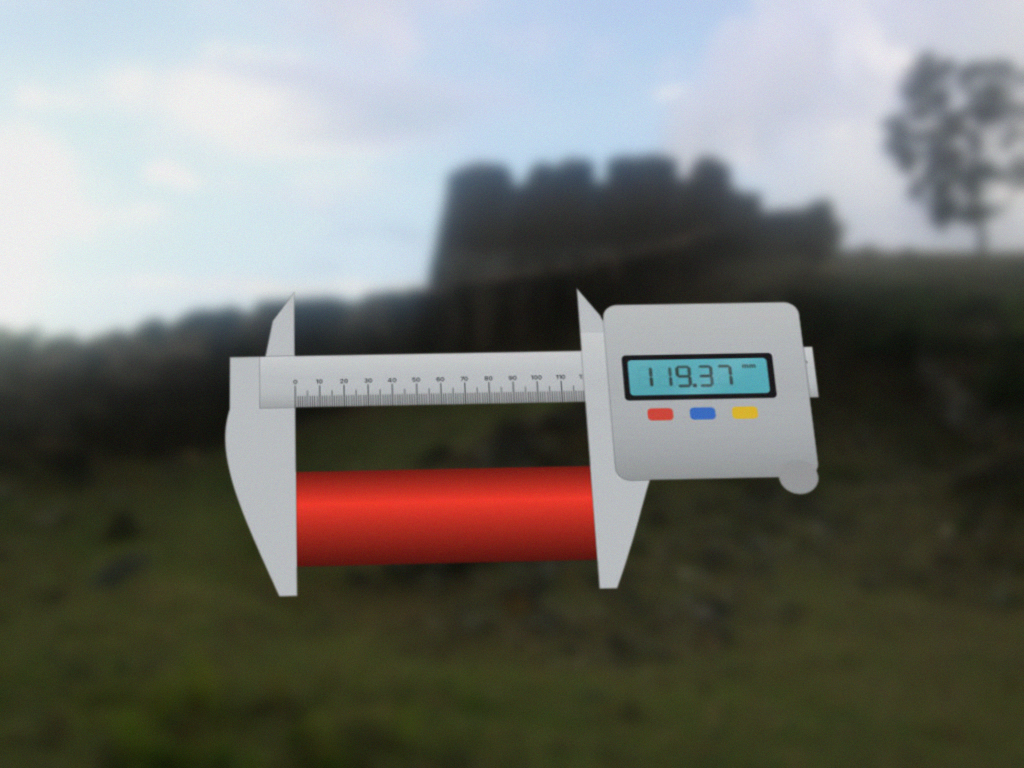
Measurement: 119.37 mm
